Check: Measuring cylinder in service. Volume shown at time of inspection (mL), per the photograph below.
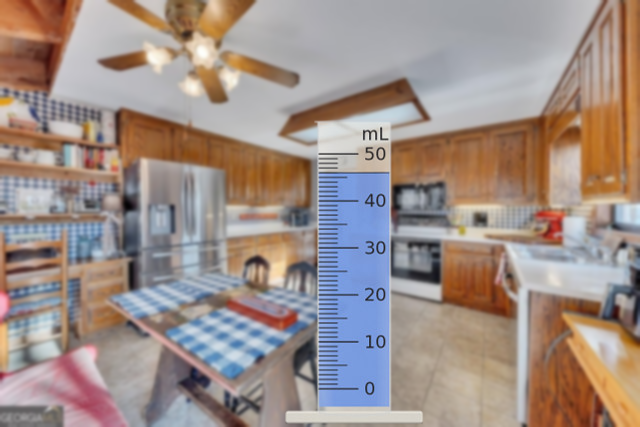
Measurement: 46 mL
